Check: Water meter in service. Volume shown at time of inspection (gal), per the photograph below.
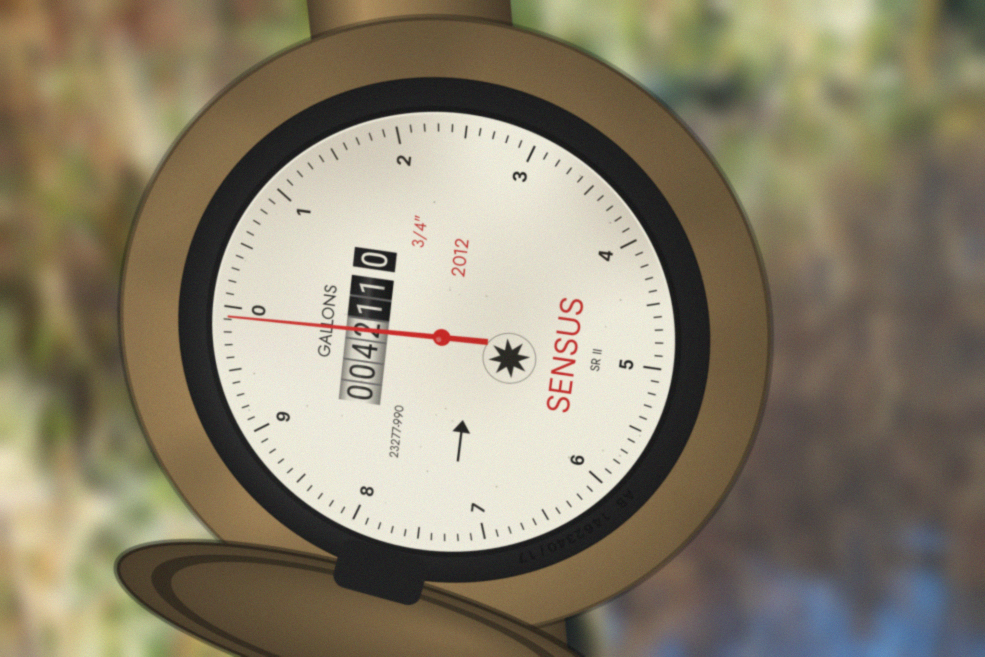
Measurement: 42109.9 gal
